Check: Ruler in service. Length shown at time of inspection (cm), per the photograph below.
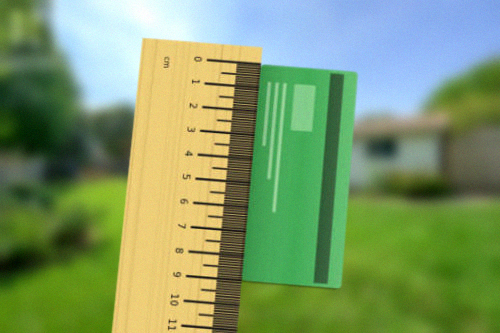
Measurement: 9 cm
